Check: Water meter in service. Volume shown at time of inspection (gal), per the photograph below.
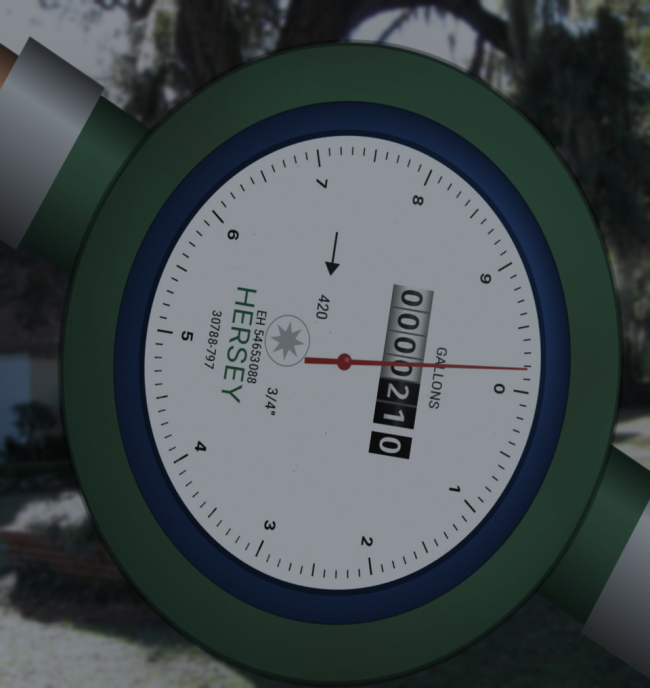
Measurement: 209.8 gal
